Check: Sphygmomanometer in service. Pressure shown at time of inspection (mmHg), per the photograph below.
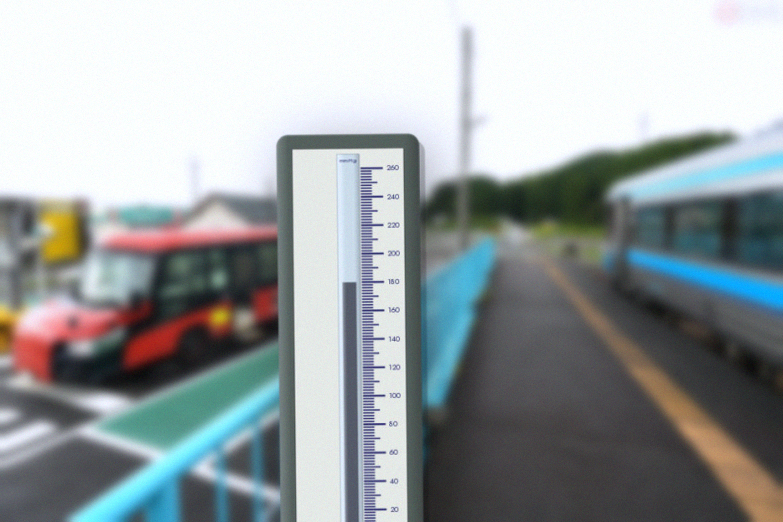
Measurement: 180 mmHg
